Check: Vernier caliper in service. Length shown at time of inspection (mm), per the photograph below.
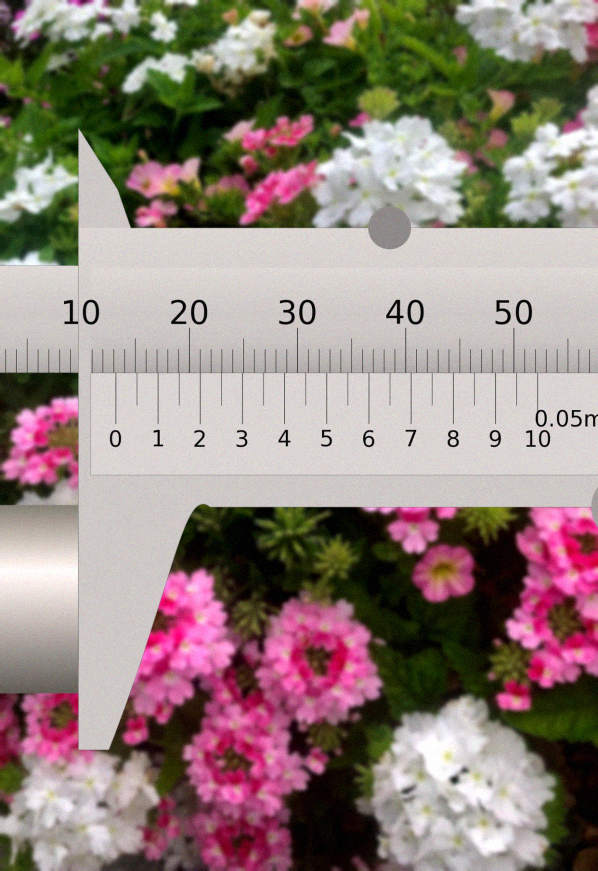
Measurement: 13.2 mm
